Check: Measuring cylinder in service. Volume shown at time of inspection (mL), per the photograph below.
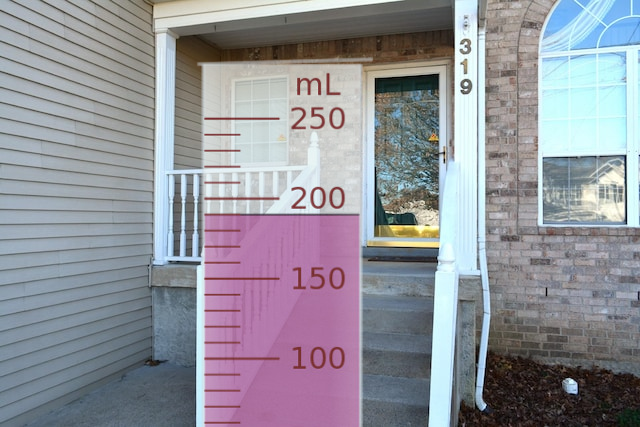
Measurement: 190 mL
